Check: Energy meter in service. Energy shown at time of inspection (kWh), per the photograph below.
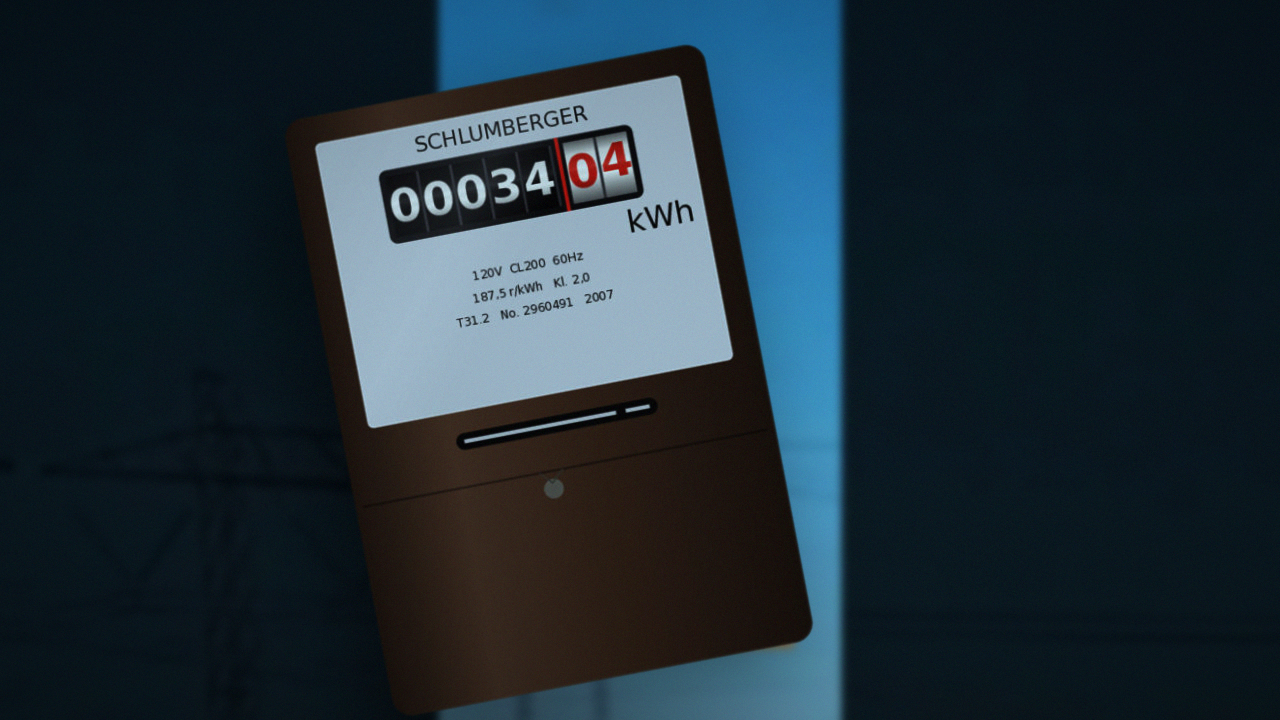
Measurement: 34.04 kWh
